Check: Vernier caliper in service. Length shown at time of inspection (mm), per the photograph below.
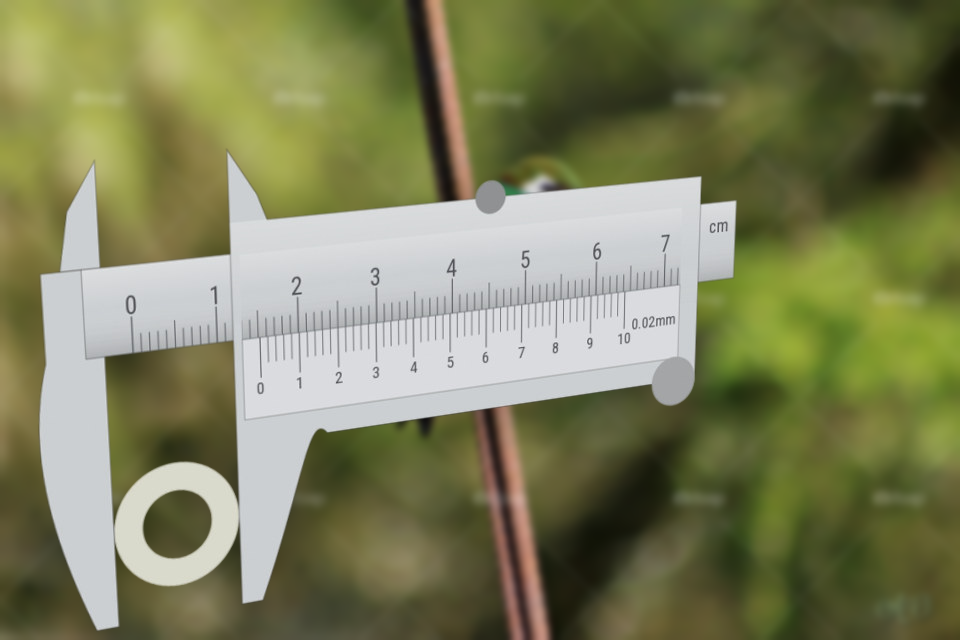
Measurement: 15.2 mm
